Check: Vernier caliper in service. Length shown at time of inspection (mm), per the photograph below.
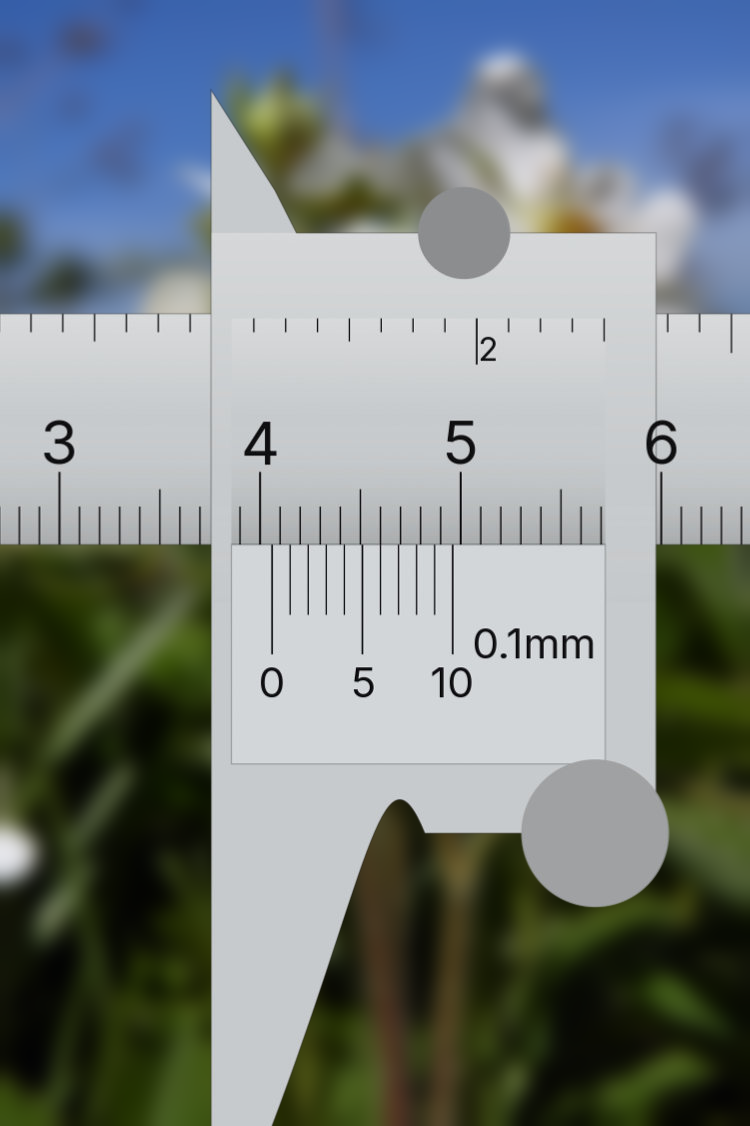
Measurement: 40.6 mm
